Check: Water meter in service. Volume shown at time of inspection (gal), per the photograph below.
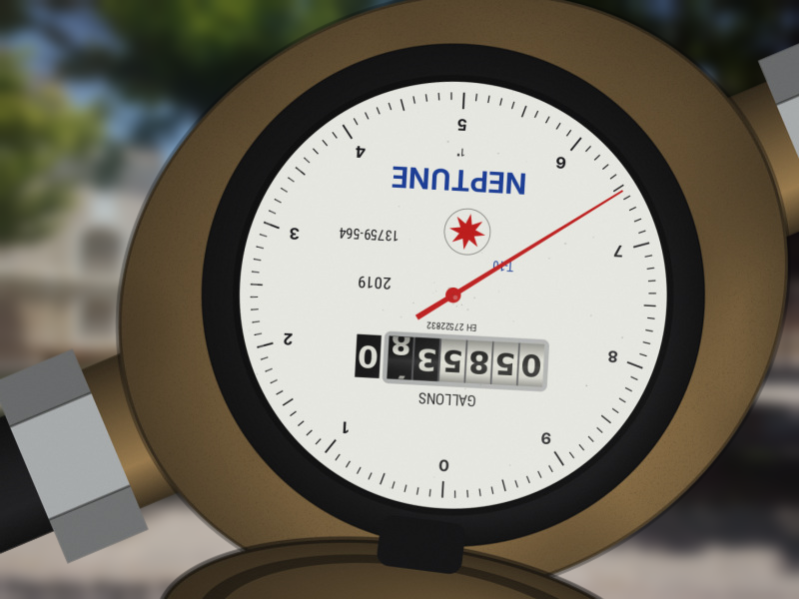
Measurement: 585376.5 gal
